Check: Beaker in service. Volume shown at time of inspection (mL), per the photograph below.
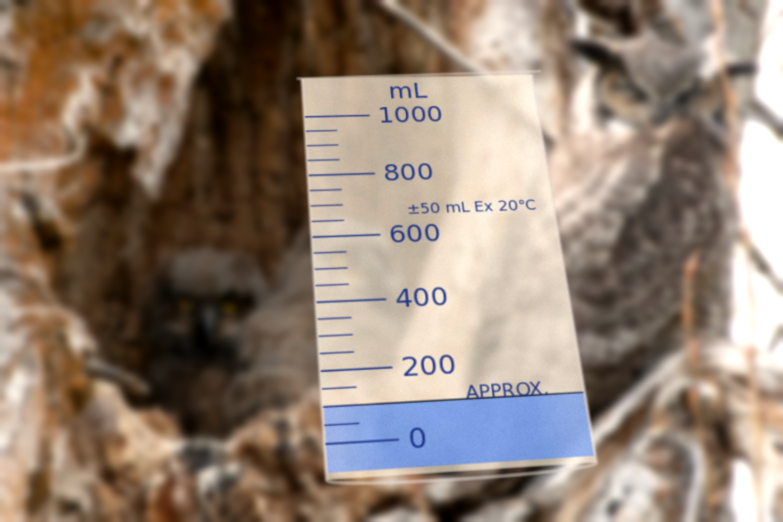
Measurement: 100 mL
